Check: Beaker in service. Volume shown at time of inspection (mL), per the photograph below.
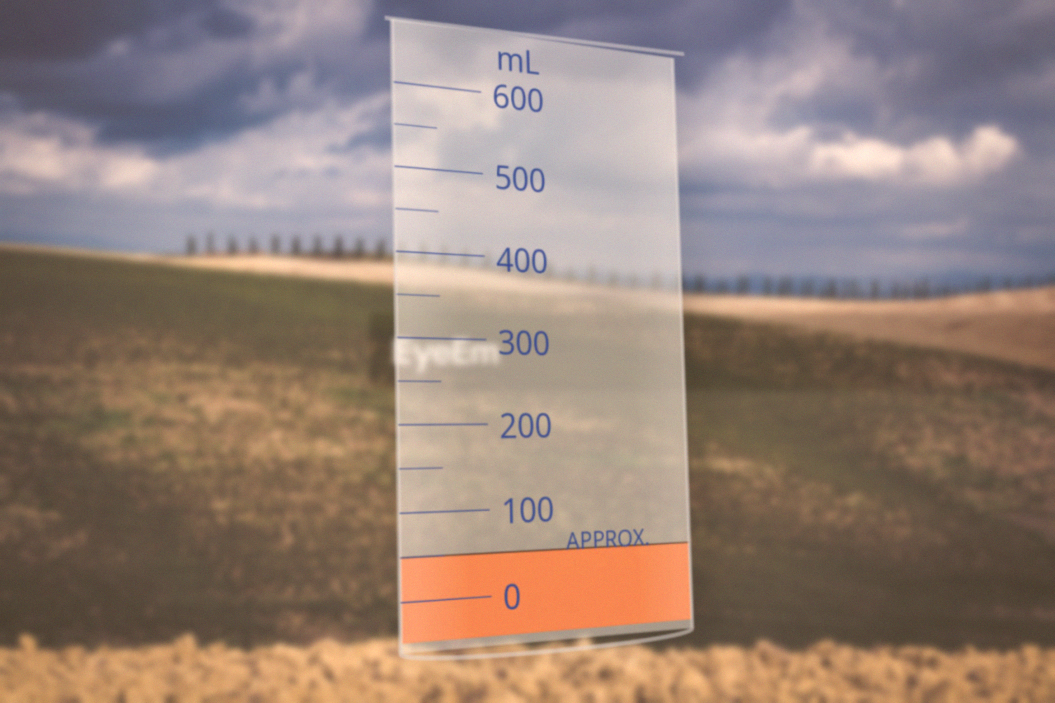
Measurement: 50 mL
